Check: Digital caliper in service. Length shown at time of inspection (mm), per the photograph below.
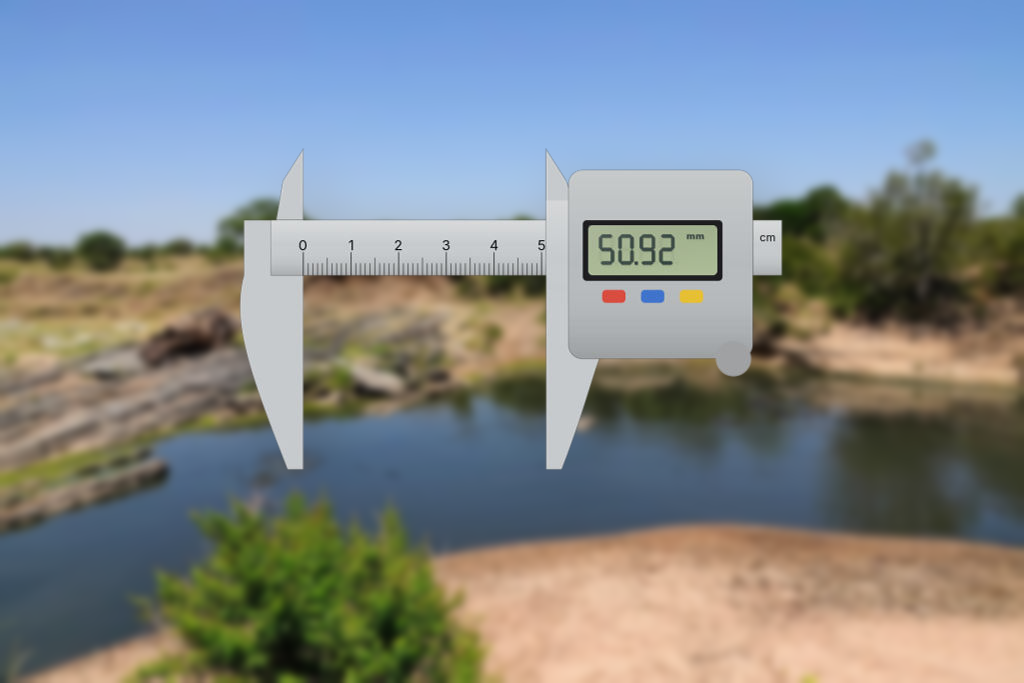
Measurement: 50.92 mm
